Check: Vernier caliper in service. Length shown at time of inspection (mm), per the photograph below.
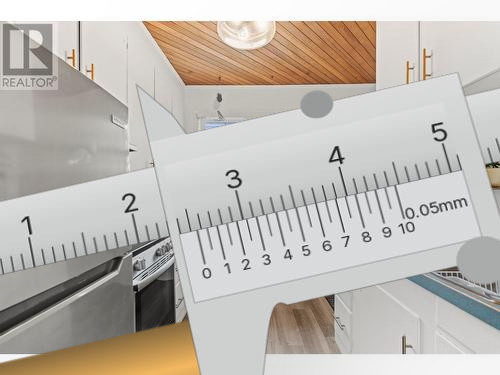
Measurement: 25.6 mm
